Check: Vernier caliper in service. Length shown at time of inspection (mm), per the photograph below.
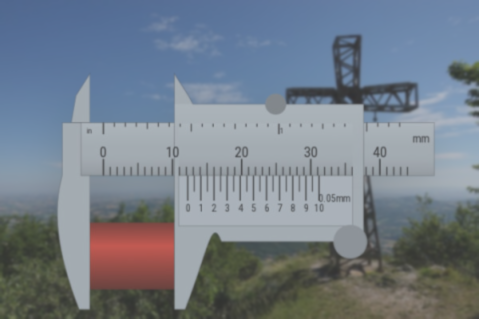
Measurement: 12.2 mm
